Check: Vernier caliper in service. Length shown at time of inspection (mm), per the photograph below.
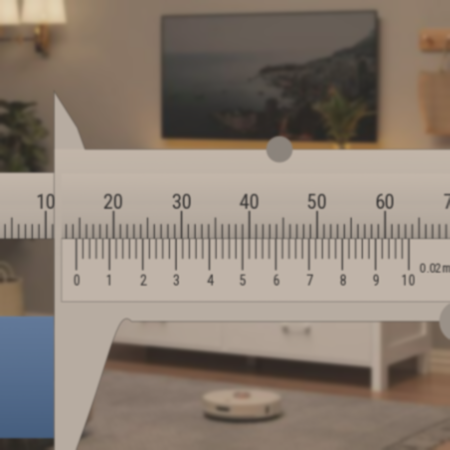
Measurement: 14.5 mm
